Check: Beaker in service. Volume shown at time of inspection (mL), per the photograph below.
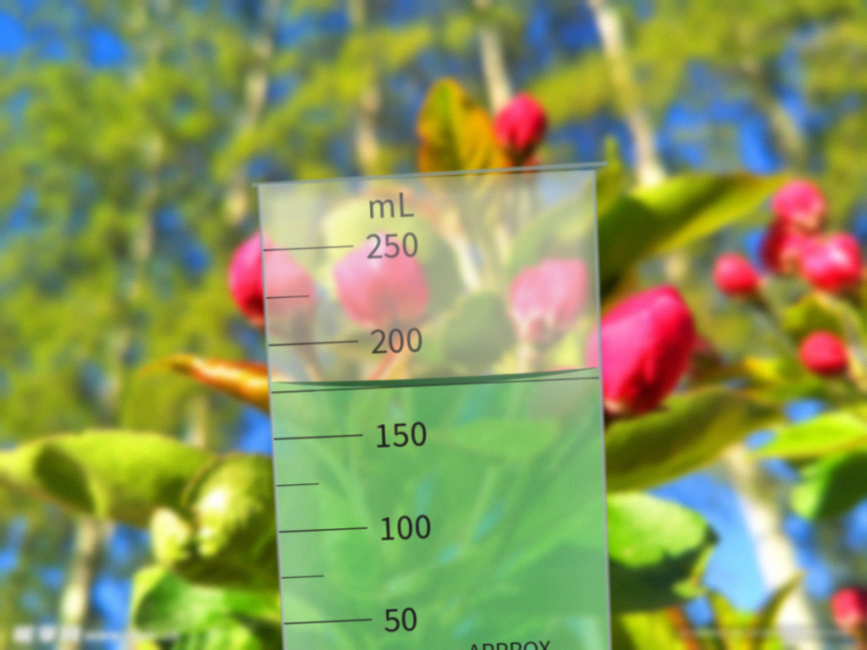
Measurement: 175 mL
